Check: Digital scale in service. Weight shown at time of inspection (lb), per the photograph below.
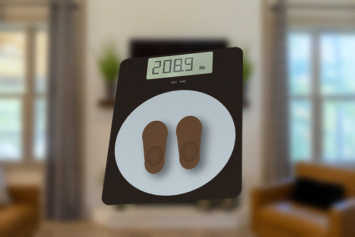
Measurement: 208.9 lb
